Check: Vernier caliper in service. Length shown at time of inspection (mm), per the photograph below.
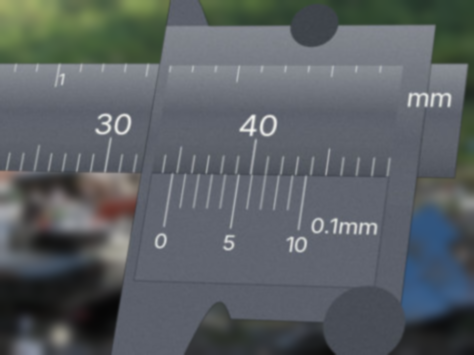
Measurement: 34.7 mm
